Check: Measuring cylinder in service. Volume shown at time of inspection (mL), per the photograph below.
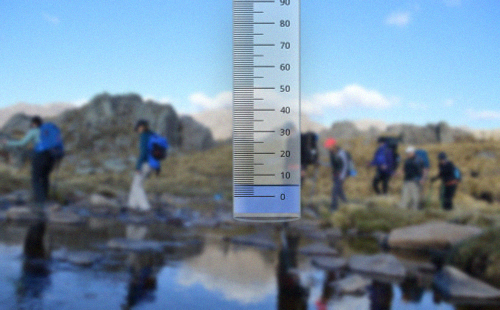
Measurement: 5 mL
